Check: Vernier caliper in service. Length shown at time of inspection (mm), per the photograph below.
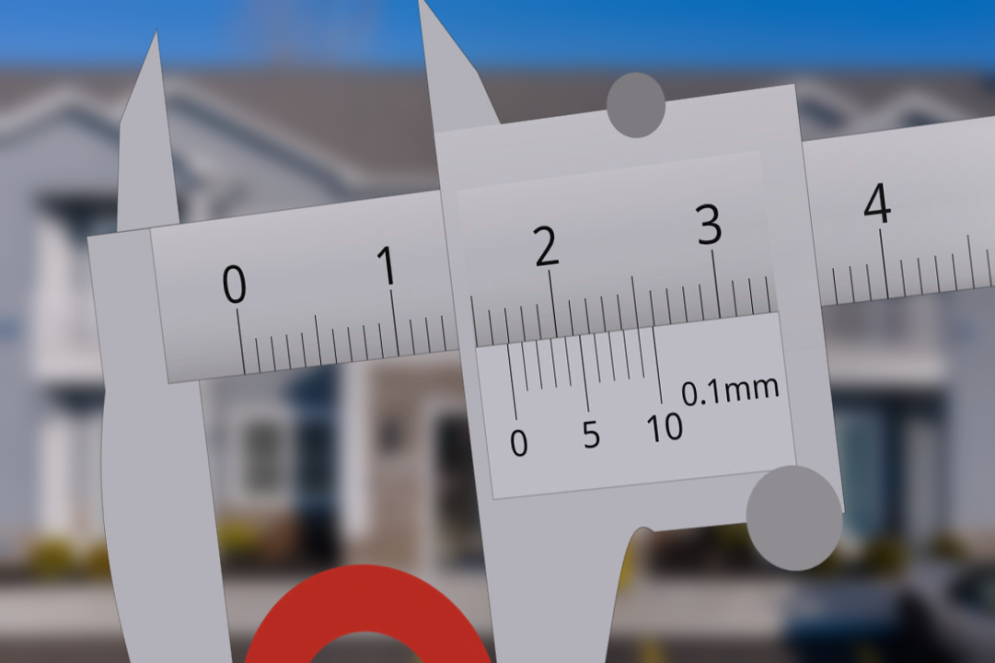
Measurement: 16.9 mm
